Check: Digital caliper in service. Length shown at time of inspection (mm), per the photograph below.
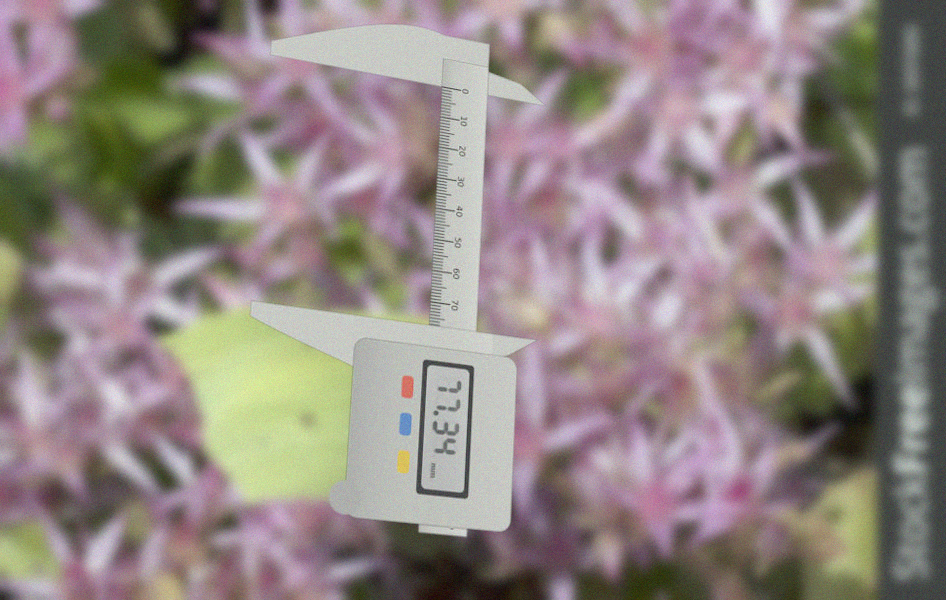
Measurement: 77.34 mm
